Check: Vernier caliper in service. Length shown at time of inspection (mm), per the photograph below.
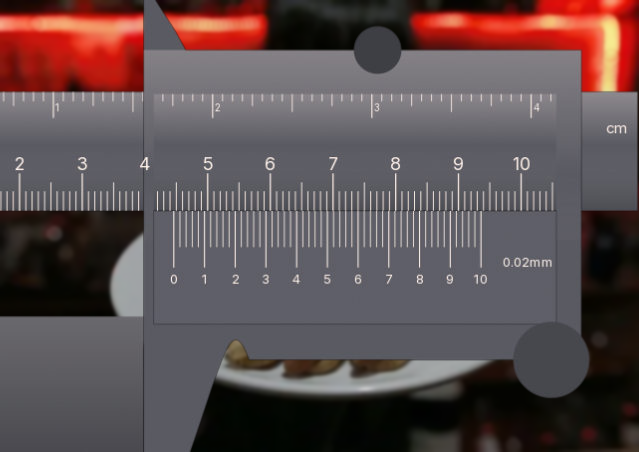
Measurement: 44.6 mm
